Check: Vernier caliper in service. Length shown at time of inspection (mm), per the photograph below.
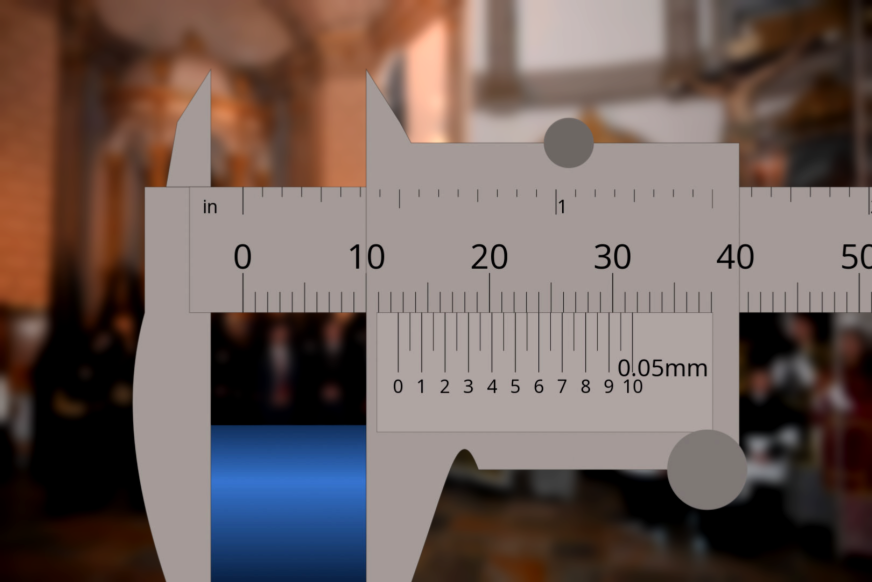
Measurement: 12.6 mm
